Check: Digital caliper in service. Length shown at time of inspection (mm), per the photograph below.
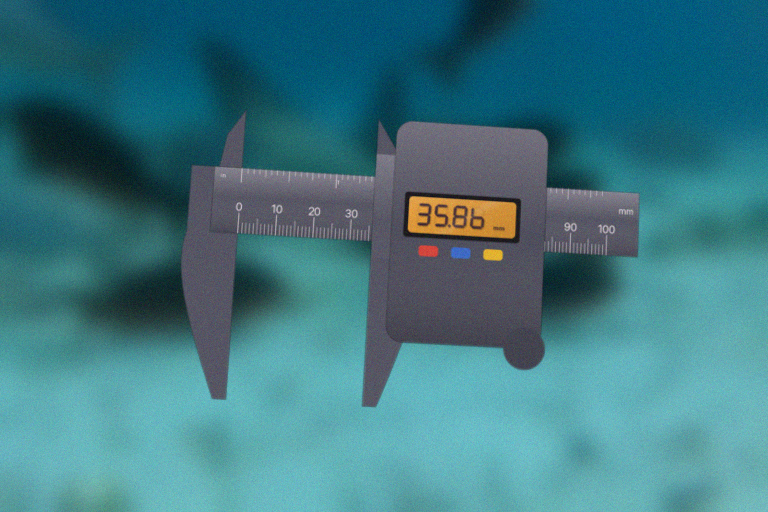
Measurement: 35.86 mm
